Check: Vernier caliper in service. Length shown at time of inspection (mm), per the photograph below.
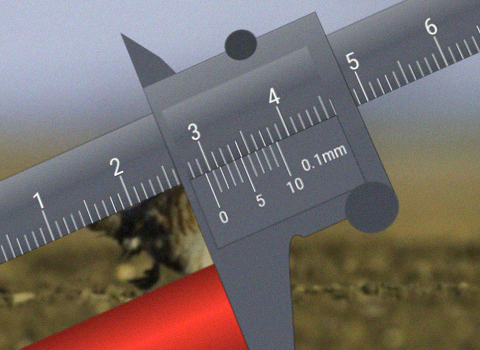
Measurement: 29.4 mm
